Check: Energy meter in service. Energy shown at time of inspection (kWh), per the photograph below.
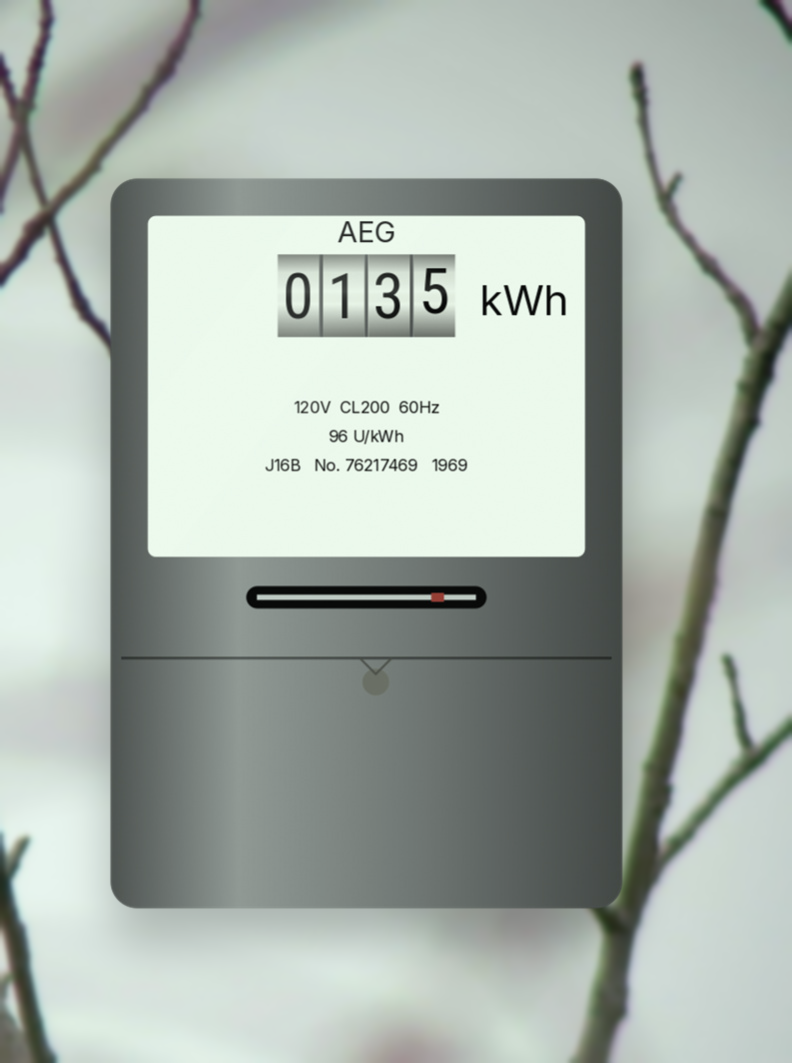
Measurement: 135 kWh
